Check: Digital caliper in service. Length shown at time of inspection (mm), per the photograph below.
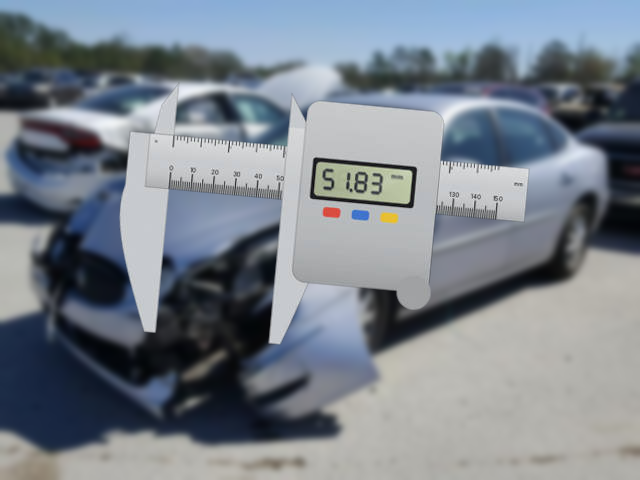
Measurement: 51.83 mm
